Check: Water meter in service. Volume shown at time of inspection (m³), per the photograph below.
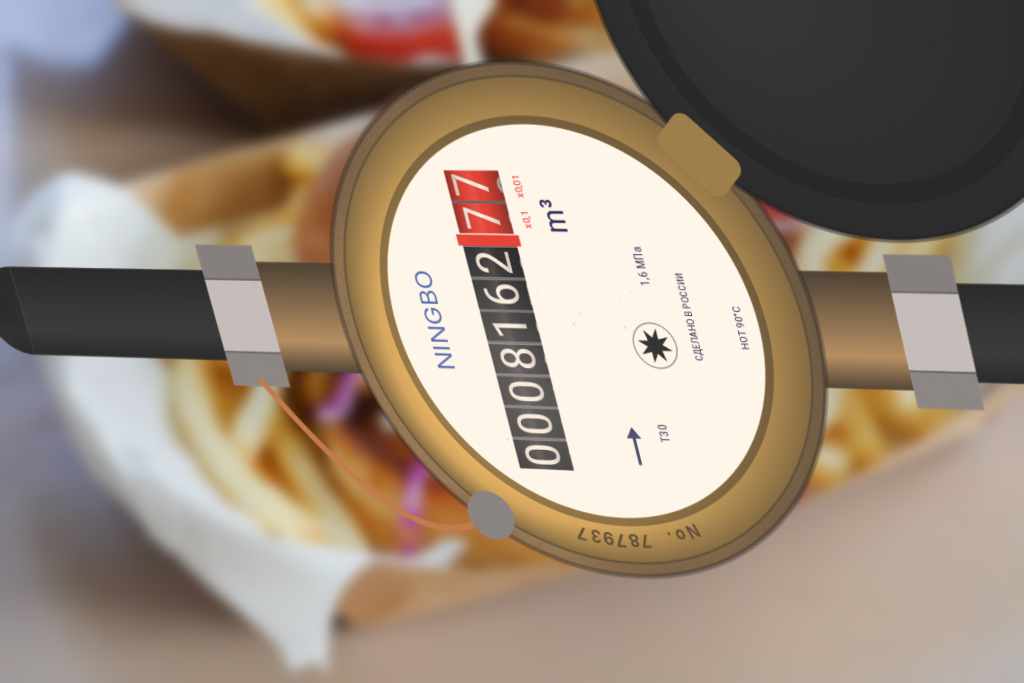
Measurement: 8162.77 m³
